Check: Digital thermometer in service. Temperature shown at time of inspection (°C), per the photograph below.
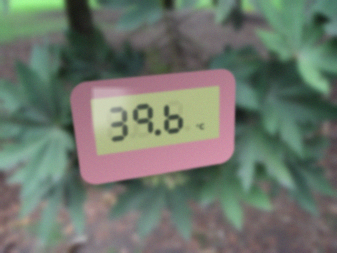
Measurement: 39.6 °C
